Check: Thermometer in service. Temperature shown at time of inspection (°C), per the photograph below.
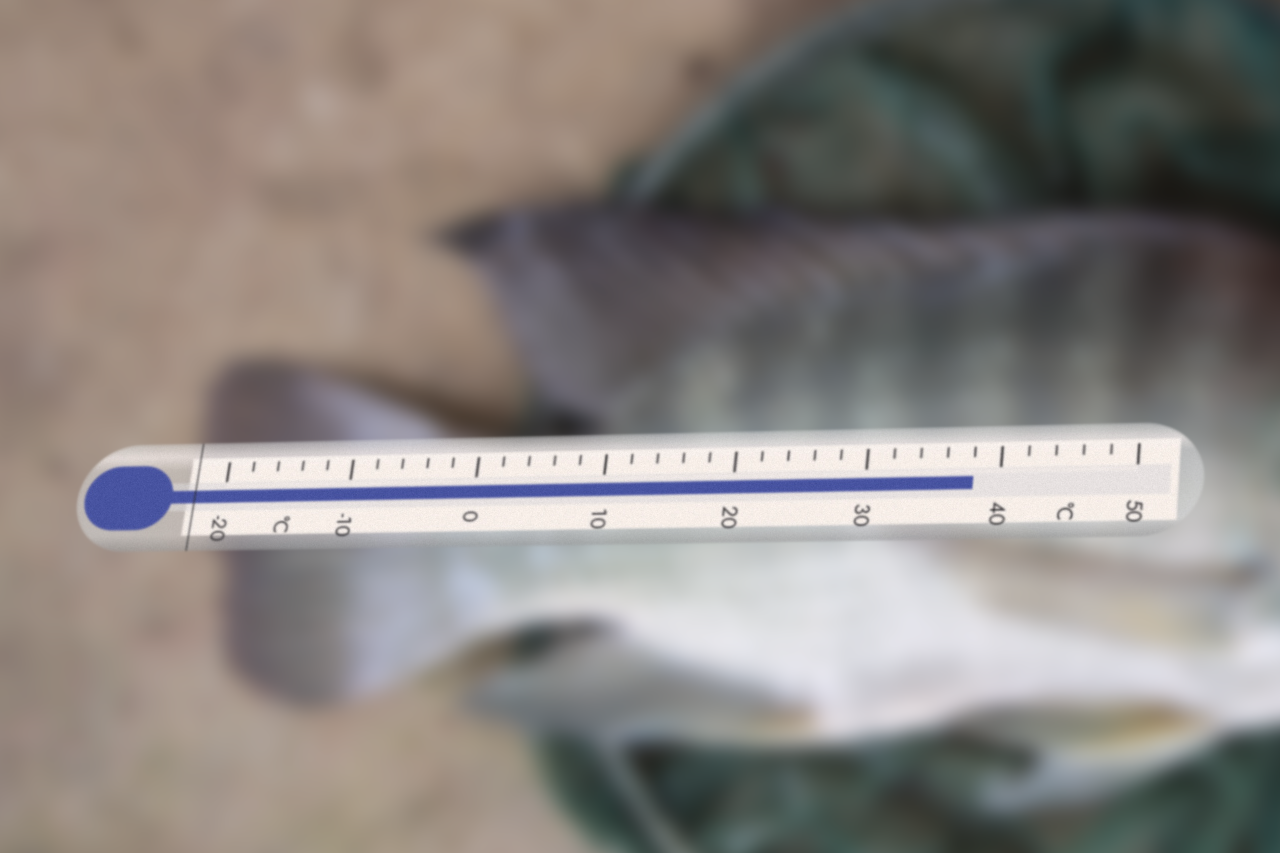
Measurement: 38 °C
